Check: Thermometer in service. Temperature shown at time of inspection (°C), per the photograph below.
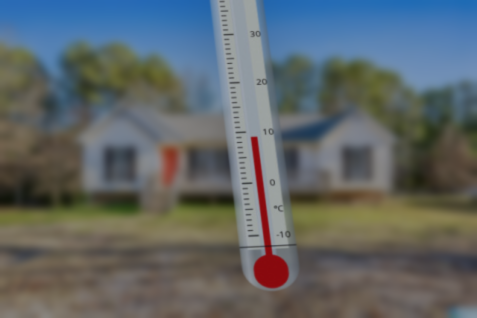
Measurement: 9 °C
